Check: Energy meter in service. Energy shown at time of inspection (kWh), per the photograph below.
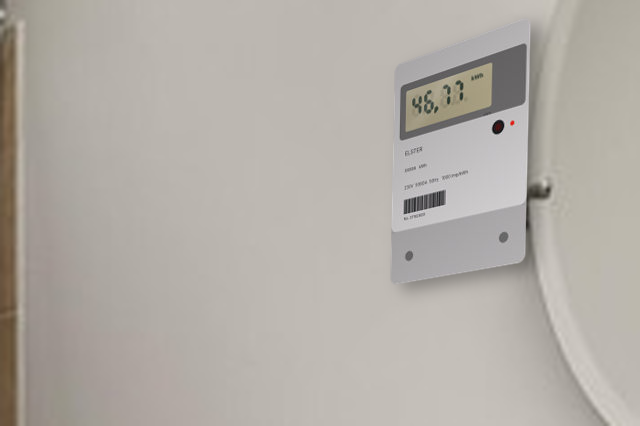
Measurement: 46.77 kWh
